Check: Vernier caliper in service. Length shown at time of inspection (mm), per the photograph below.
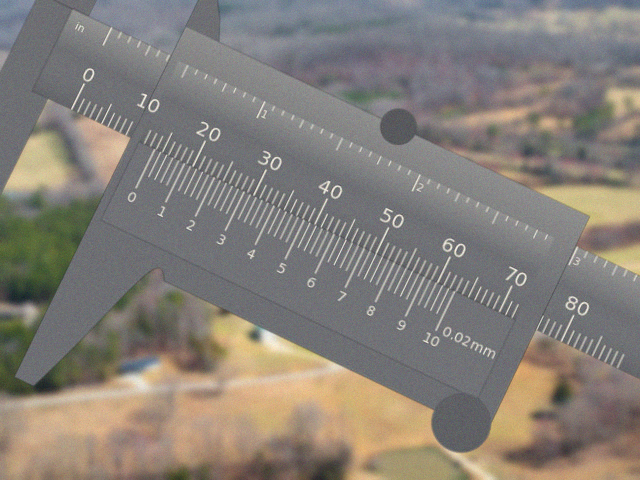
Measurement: 13.8 mm
